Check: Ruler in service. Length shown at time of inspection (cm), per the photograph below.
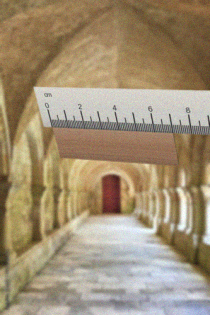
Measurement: 7 cm
